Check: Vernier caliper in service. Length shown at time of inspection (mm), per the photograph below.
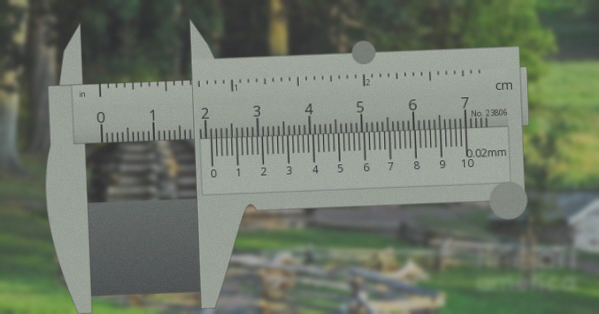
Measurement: 21.0 mm
